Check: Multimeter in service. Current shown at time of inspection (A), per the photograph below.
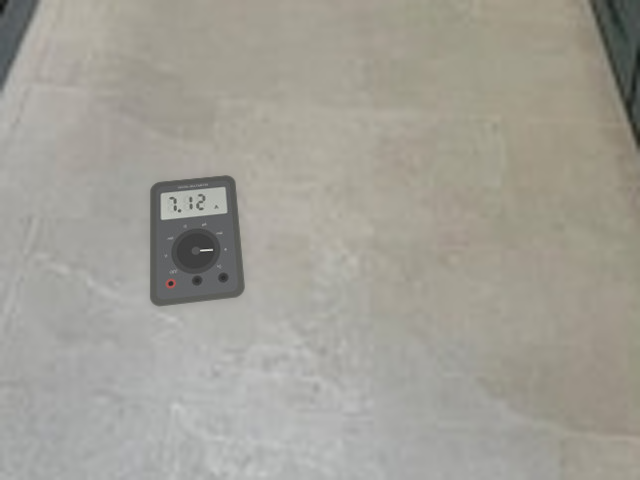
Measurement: 7.12 A
